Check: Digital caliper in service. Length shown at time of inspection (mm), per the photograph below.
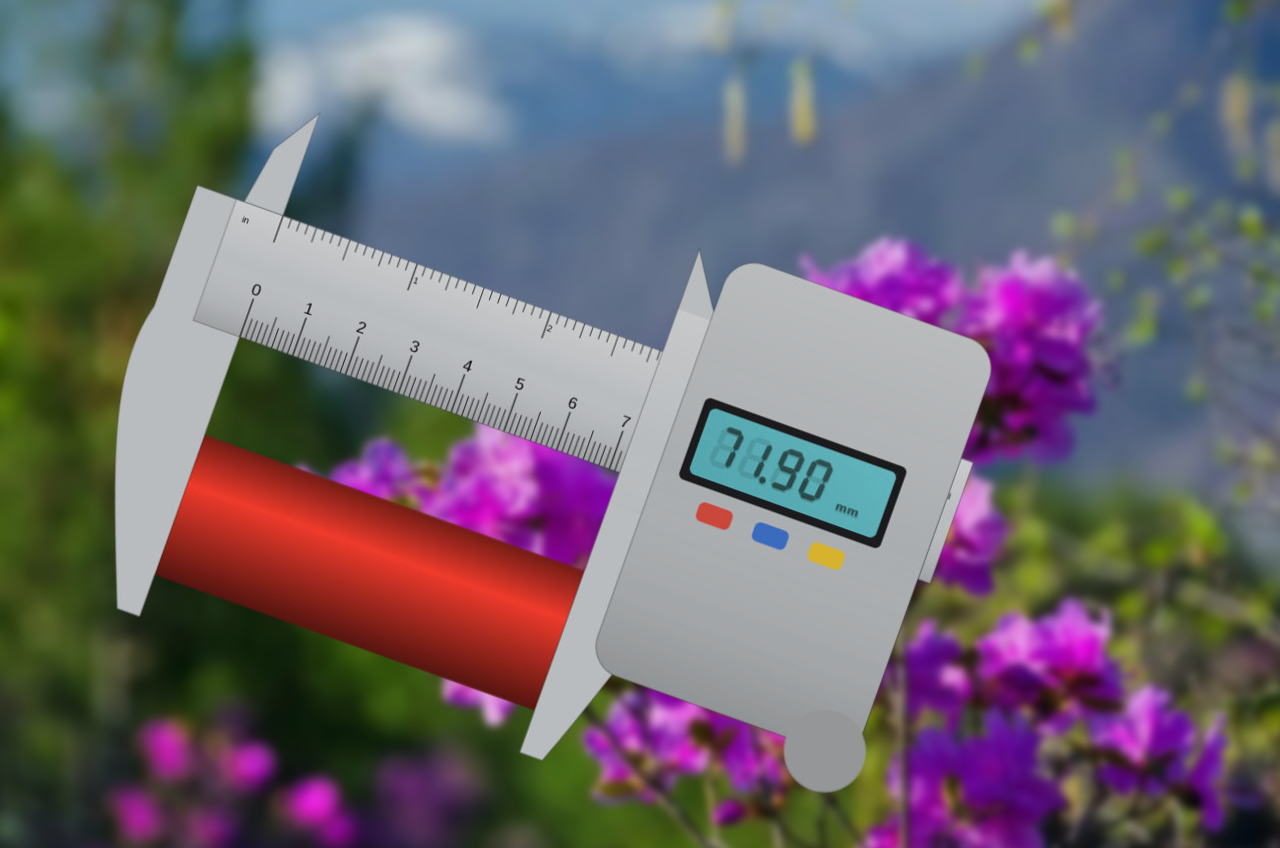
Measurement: 71.90 mm
